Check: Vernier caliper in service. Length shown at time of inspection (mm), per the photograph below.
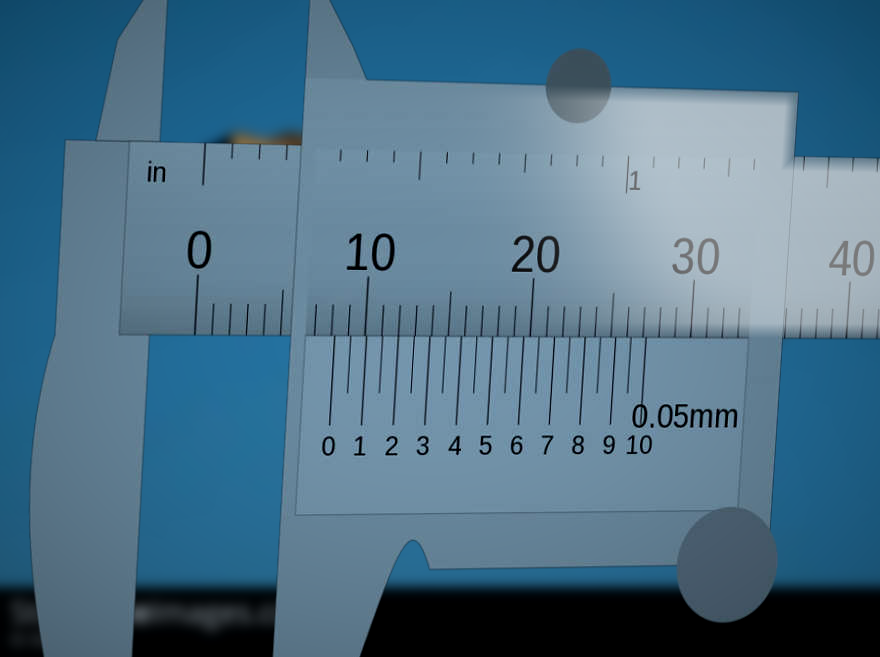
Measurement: 8.2 mm
